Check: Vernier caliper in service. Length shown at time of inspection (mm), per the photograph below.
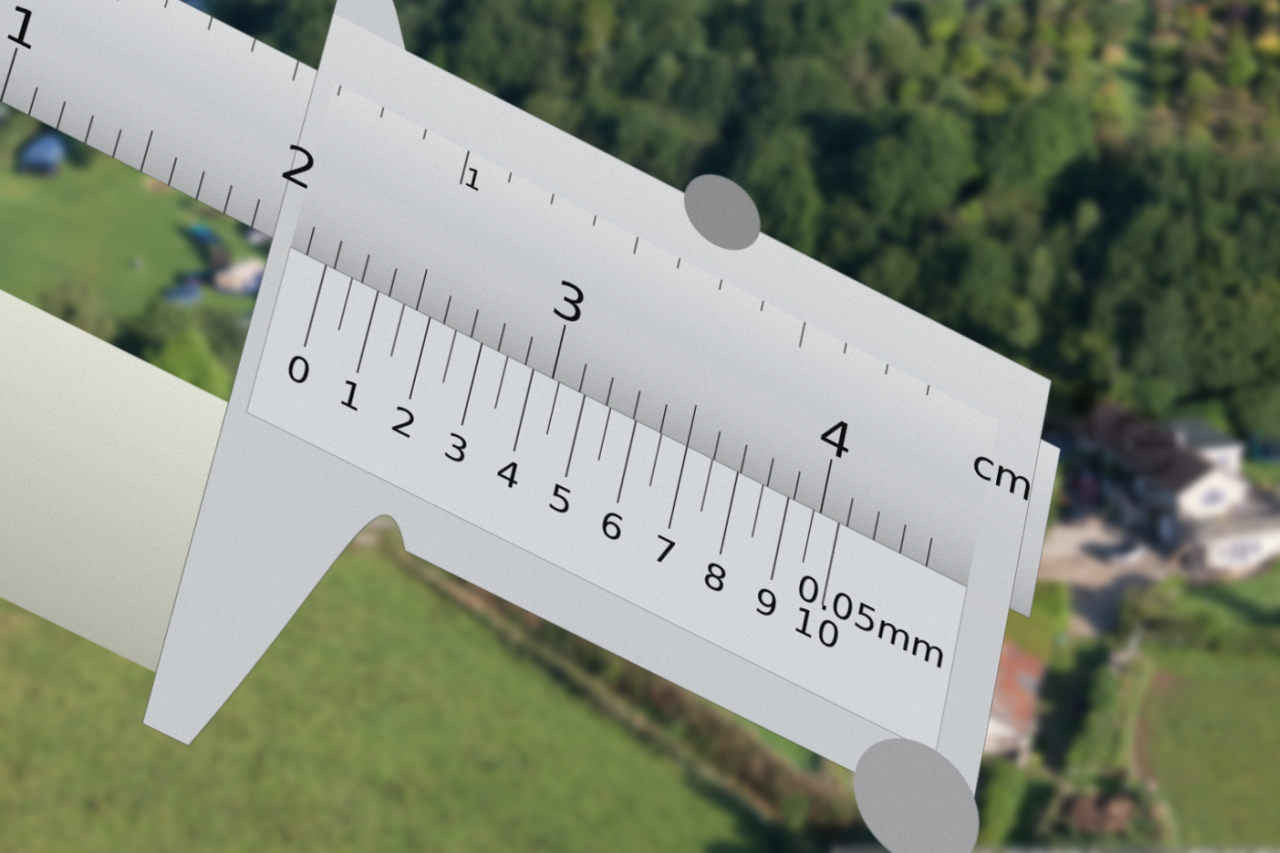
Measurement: 21.70 mm
